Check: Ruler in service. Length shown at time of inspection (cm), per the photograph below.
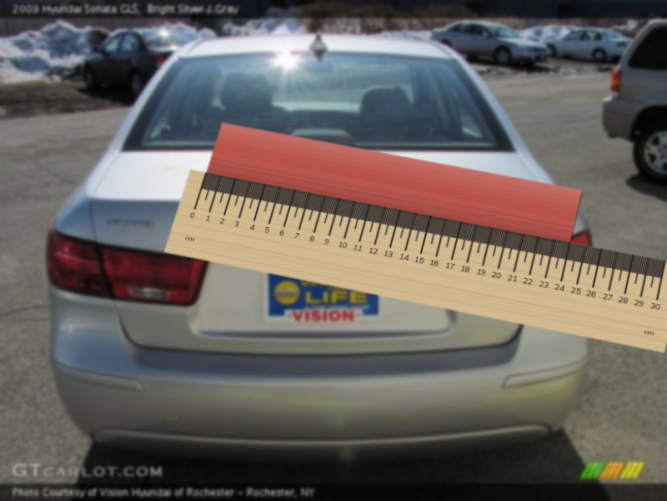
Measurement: 24 cm
